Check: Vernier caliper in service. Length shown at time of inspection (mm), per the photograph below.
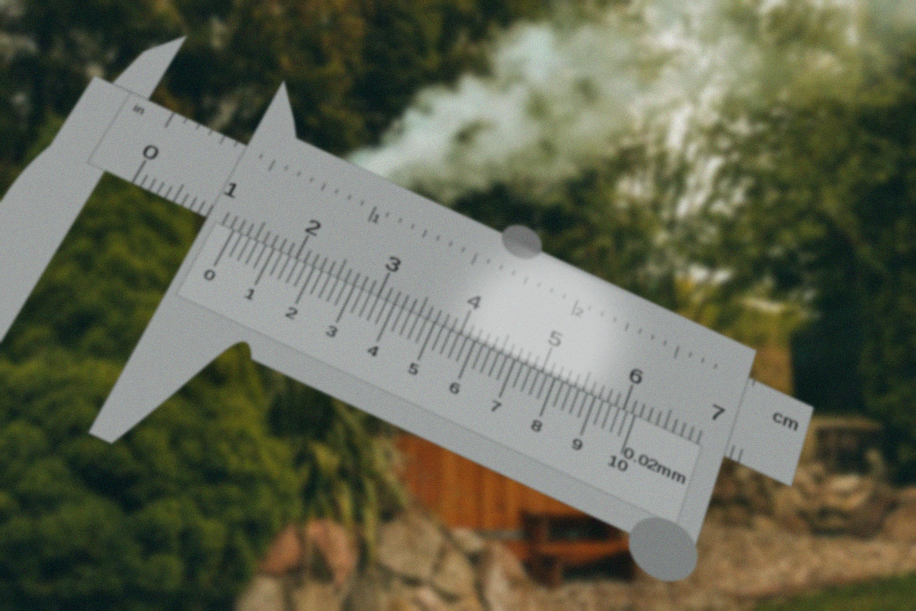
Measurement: 12.4 mm
